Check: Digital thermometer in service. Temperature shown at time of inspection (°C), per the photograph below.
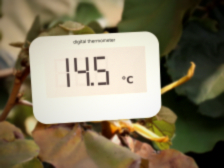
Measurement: 14.5 °C
